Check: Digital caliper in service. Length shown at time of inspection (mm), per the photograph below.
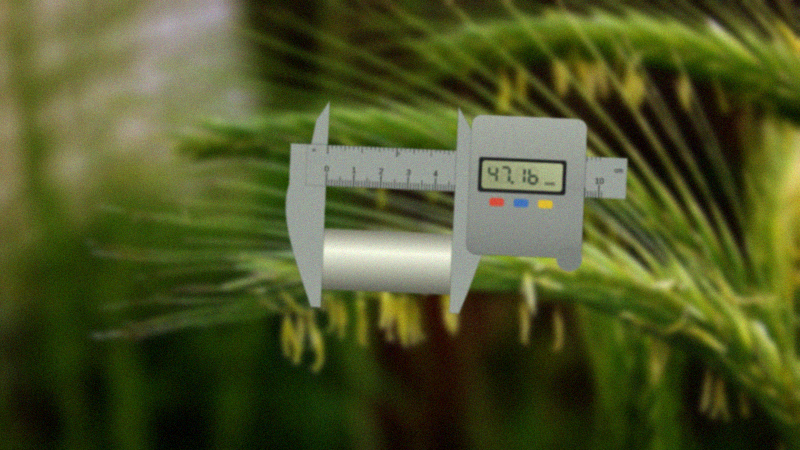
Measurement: 47.16 mm
